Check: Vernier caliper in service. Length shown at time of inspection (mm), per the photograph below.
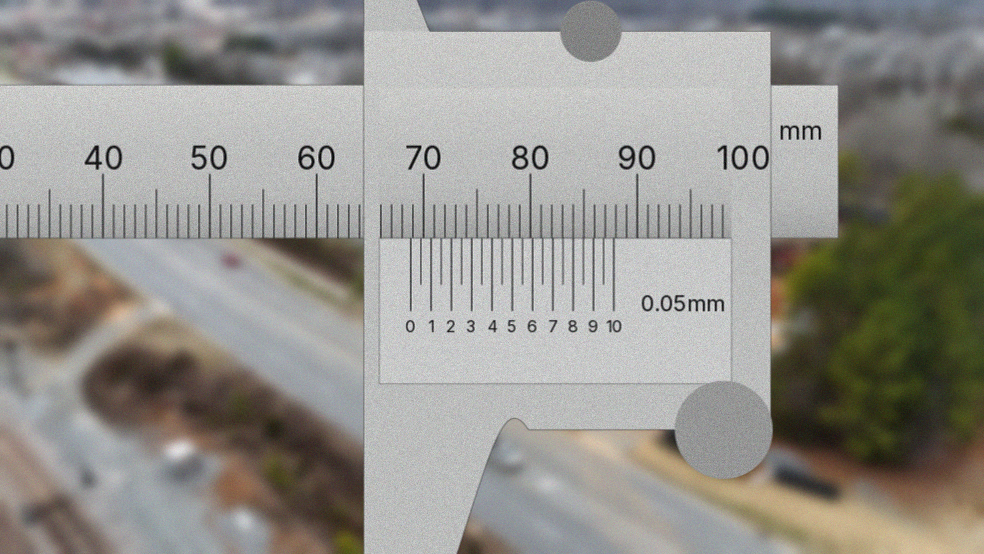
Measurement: 68.8 mm
